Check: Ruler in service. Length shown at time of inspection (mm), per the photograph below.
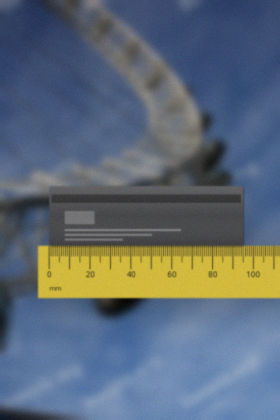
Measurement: 95 mm
